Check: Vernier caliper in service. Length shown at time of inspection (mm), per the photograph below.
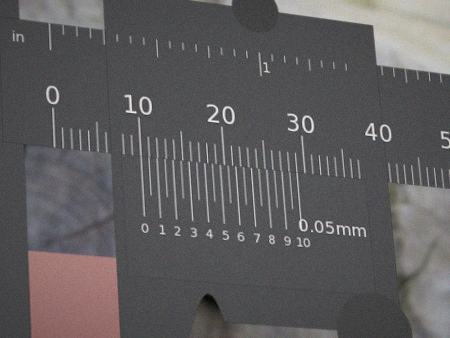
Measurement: 10.0 mm
